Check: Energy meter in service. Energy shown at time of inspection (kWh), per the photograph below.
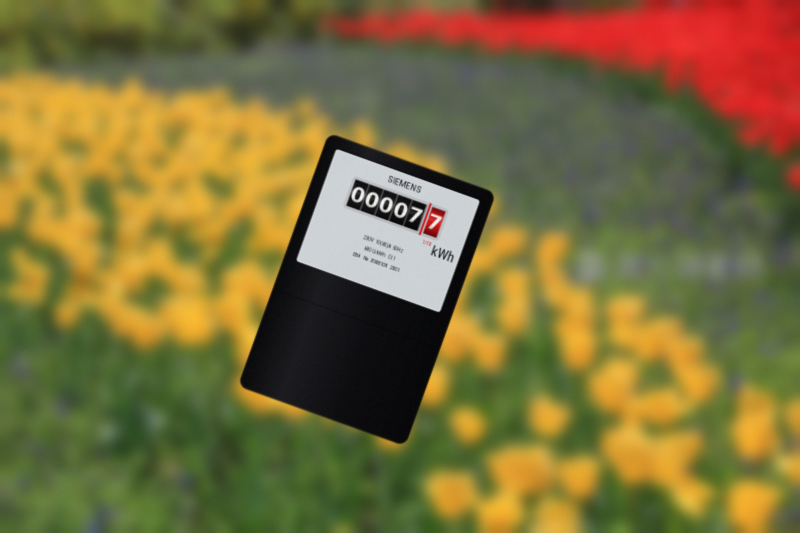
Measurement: 7.7 kWh
